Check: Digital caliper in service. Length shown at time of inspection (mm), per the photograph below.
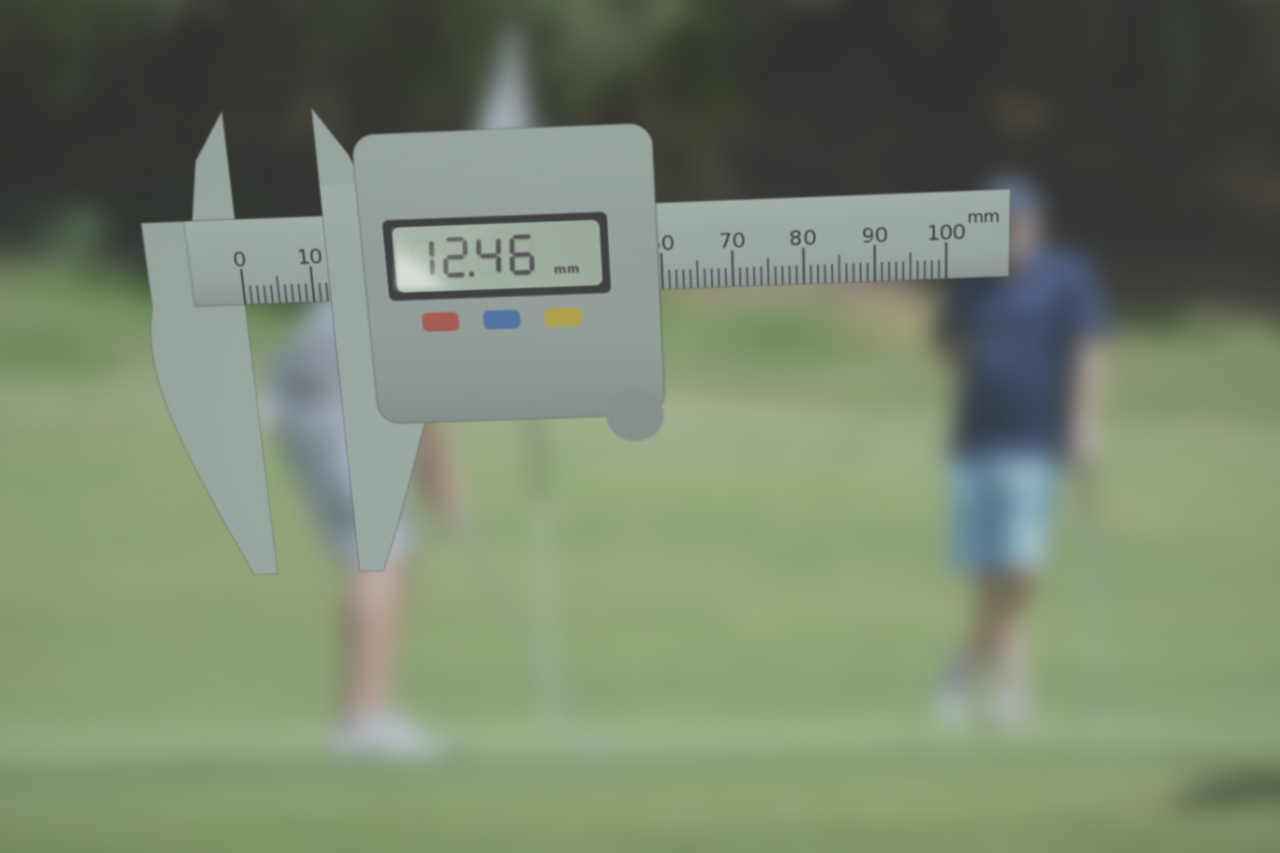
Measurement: 12.46 mm
